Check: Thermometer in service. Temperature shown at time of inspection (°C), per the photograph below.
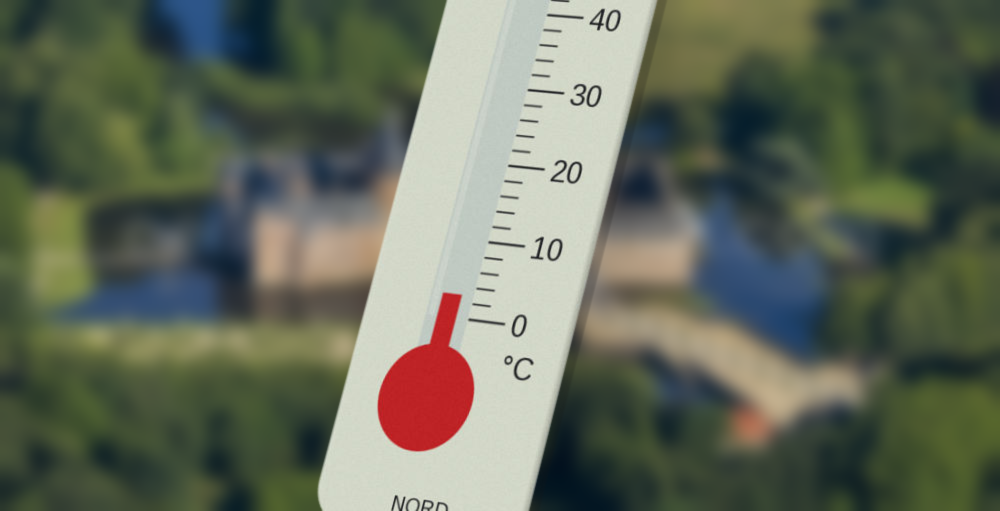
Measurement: 3 °C
